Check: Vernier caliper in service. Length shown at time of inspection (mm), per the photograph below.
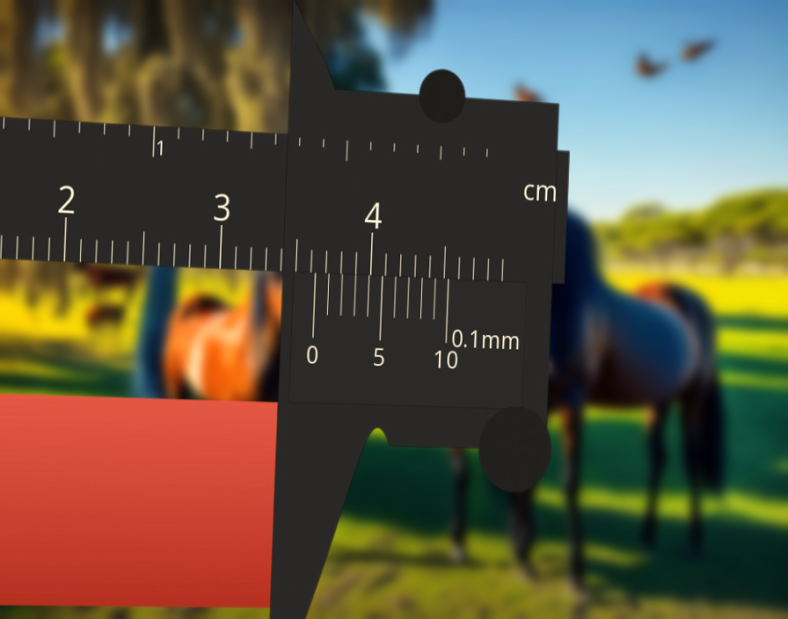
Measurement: 36.3 mm
